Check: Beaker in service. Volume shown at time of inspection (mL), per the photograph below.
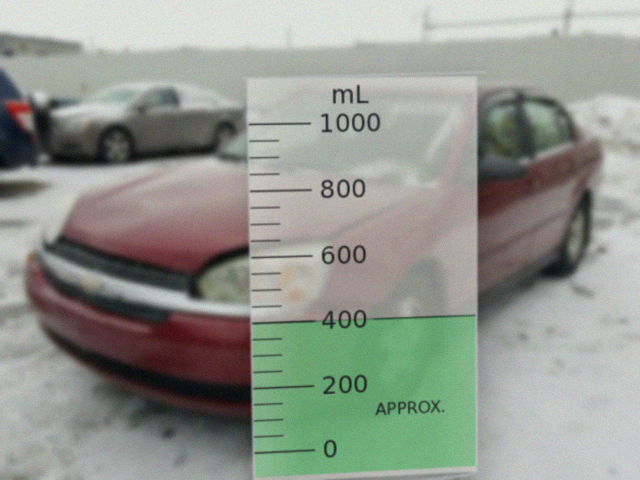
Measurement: 400 mL
